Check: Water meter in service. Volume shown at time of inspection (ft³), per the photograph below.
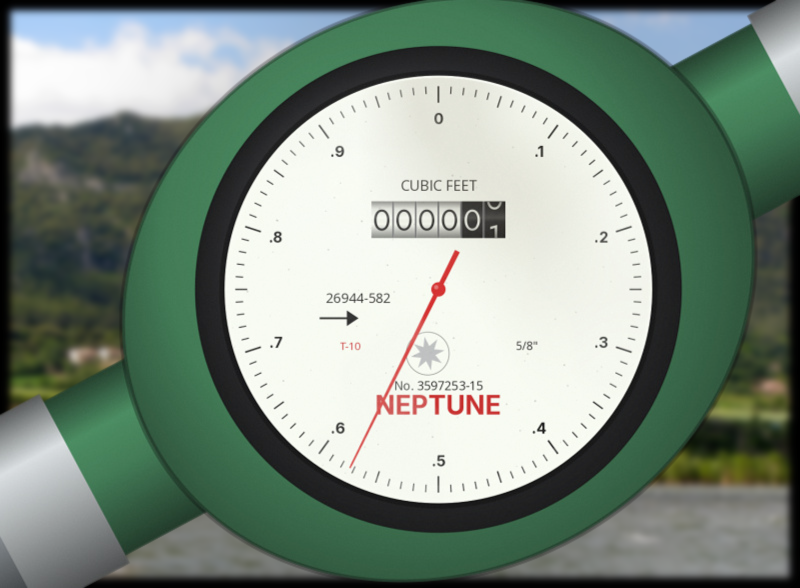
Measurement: 0.57 ft³
